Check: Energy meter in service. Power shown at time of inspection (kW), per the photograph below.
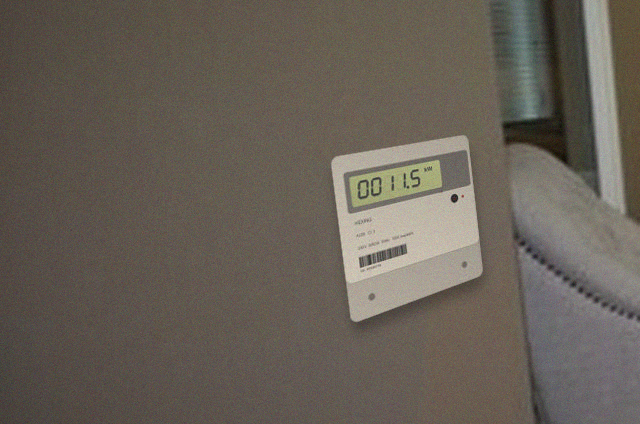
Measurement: 11.5 kW
